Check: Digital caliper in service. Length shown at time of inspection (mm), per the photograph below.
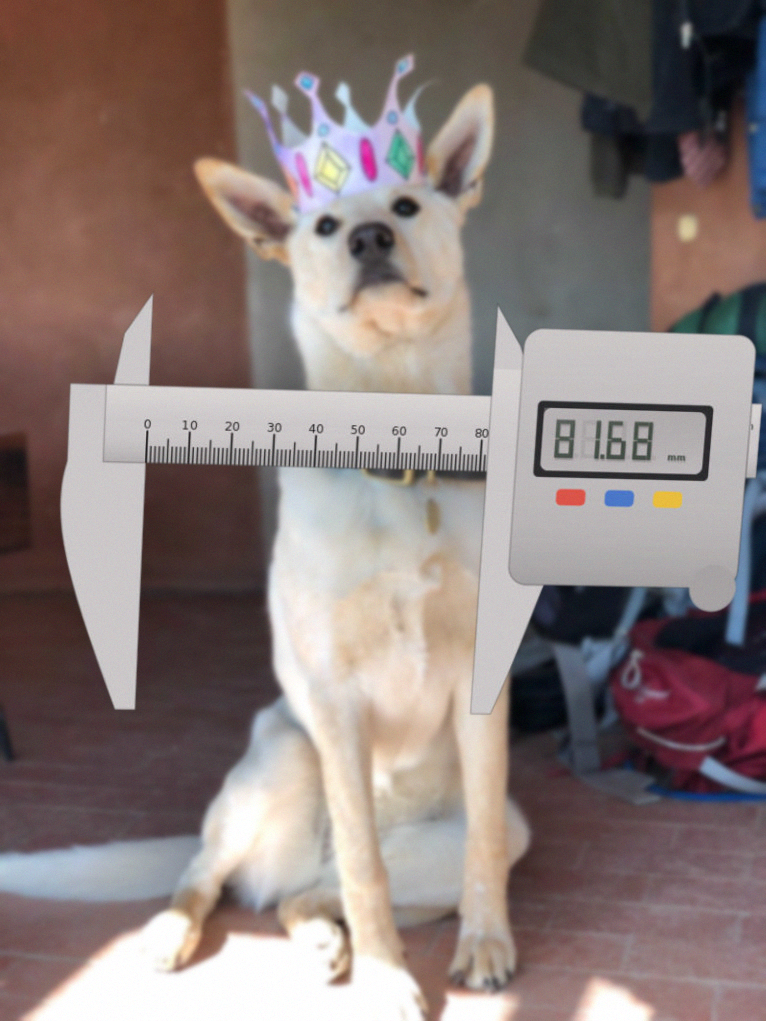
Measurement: 81.68 mm
